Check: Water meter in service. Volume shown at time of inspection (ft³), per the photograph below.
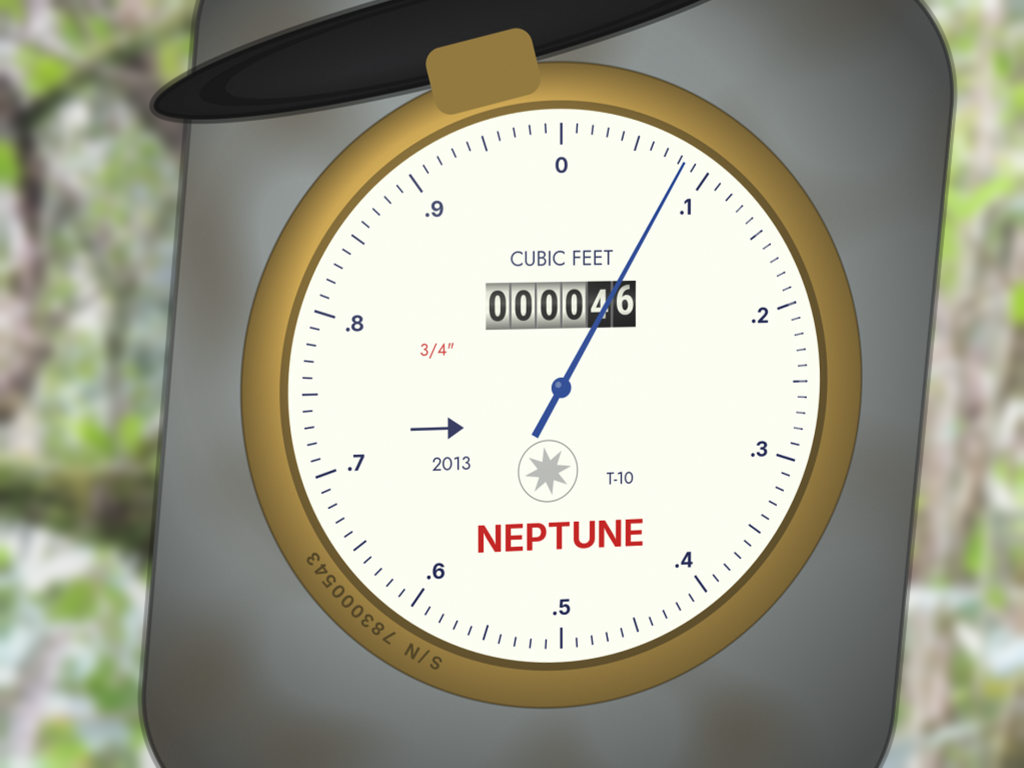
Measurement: 46.08 ft³
